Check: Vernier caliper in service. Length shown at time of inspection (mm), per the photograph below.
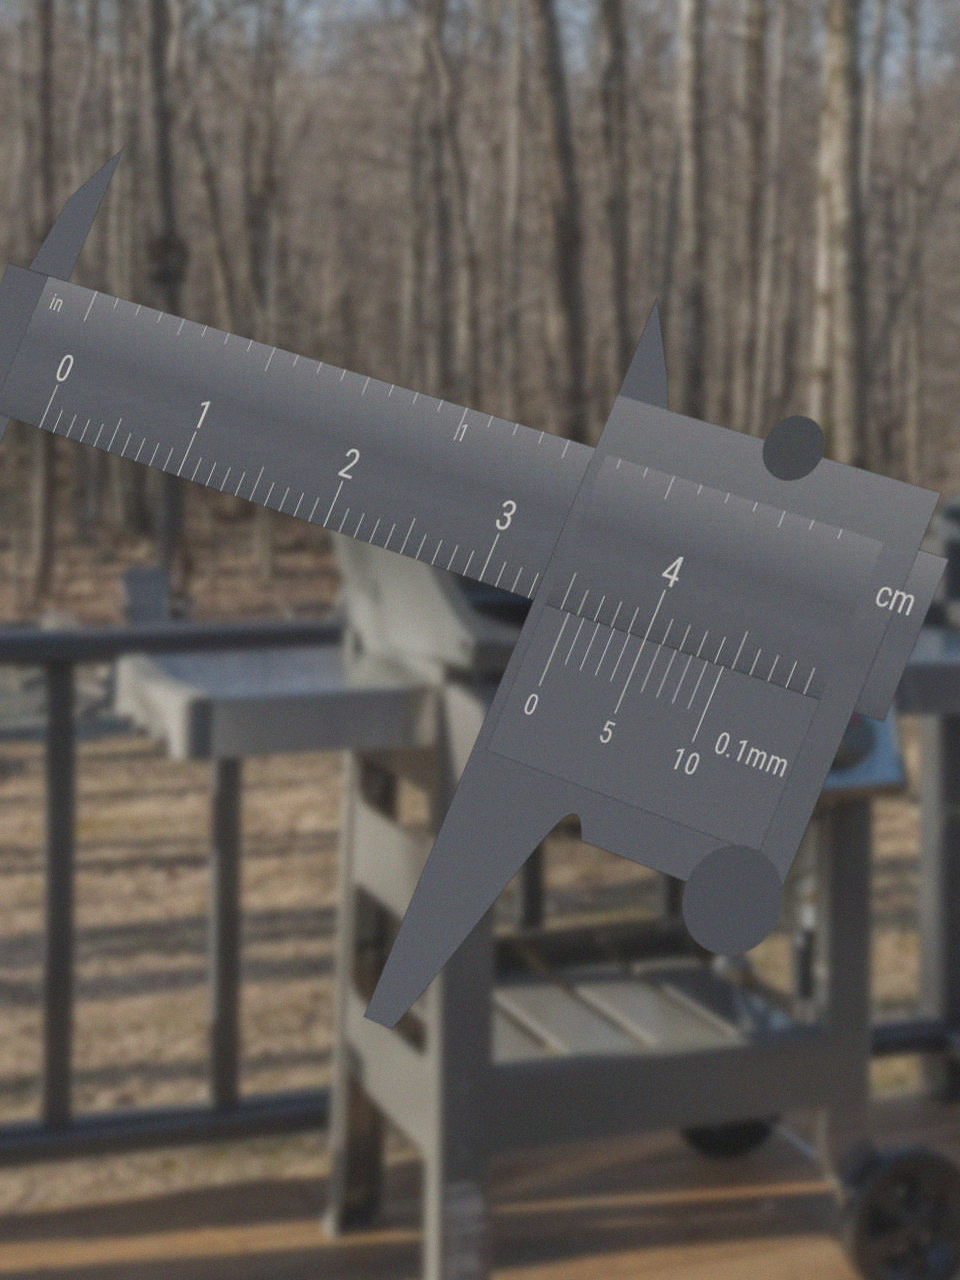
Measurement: 35.5 mm
